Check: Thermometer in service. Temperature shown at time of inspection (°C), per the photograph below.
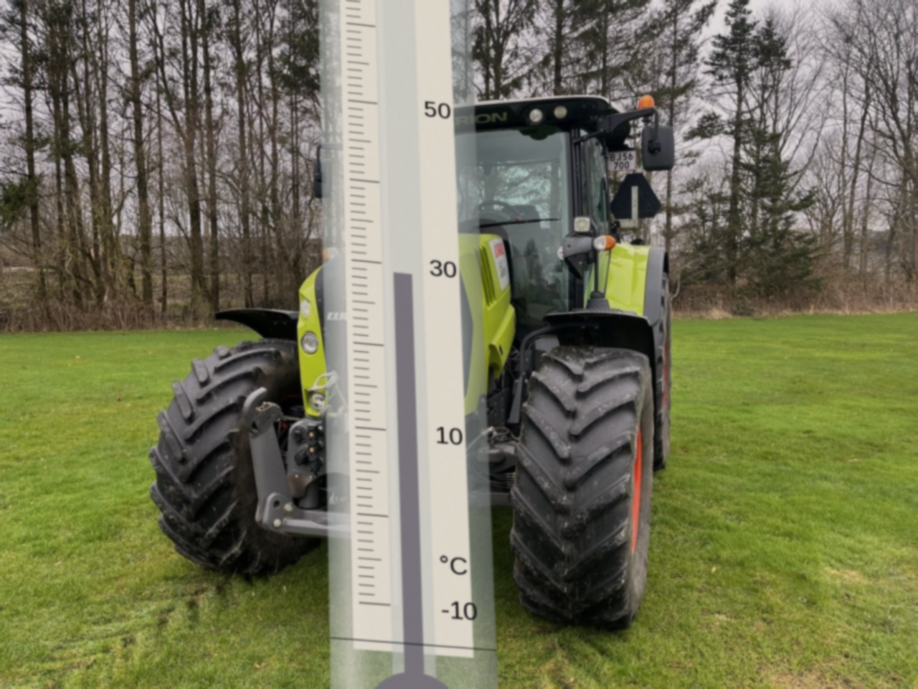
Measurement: 29 °C
